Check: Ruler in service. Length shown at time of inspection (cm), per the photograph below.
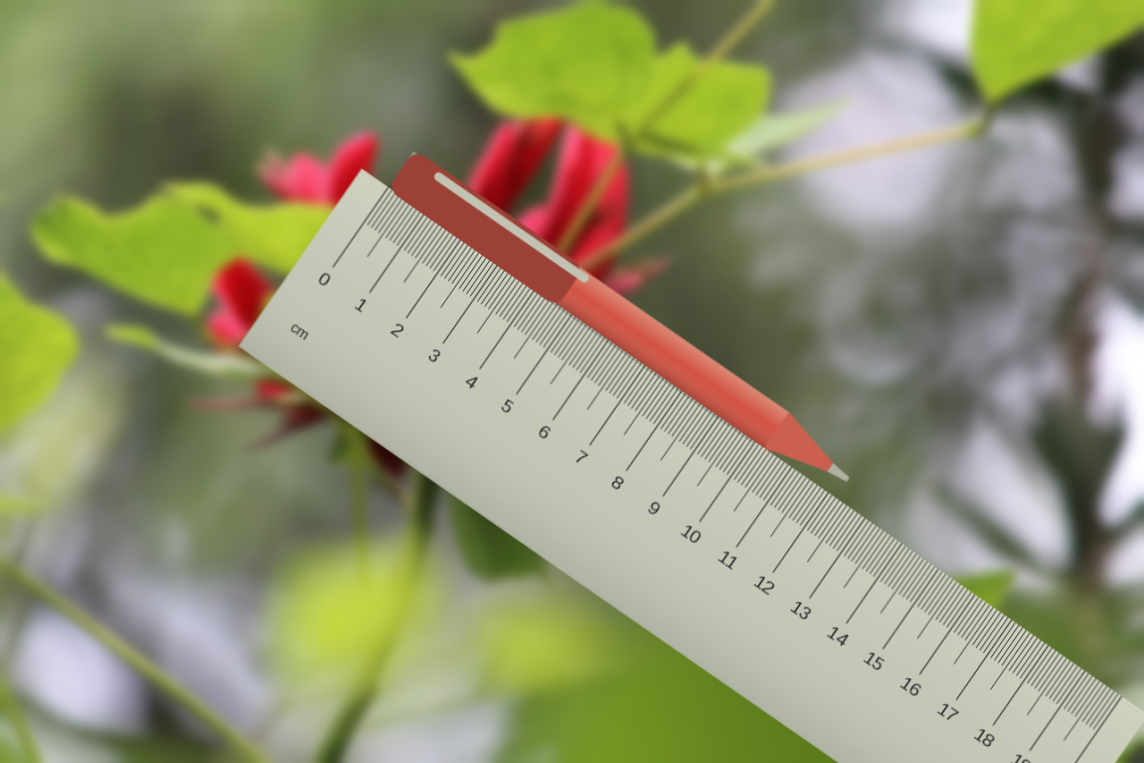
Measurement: 12.2 cm
